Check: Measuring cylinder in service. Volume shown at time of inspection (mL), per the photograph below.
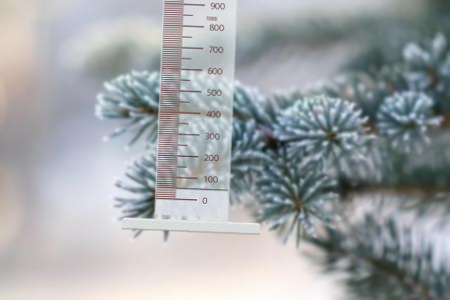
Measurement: 50 mL
